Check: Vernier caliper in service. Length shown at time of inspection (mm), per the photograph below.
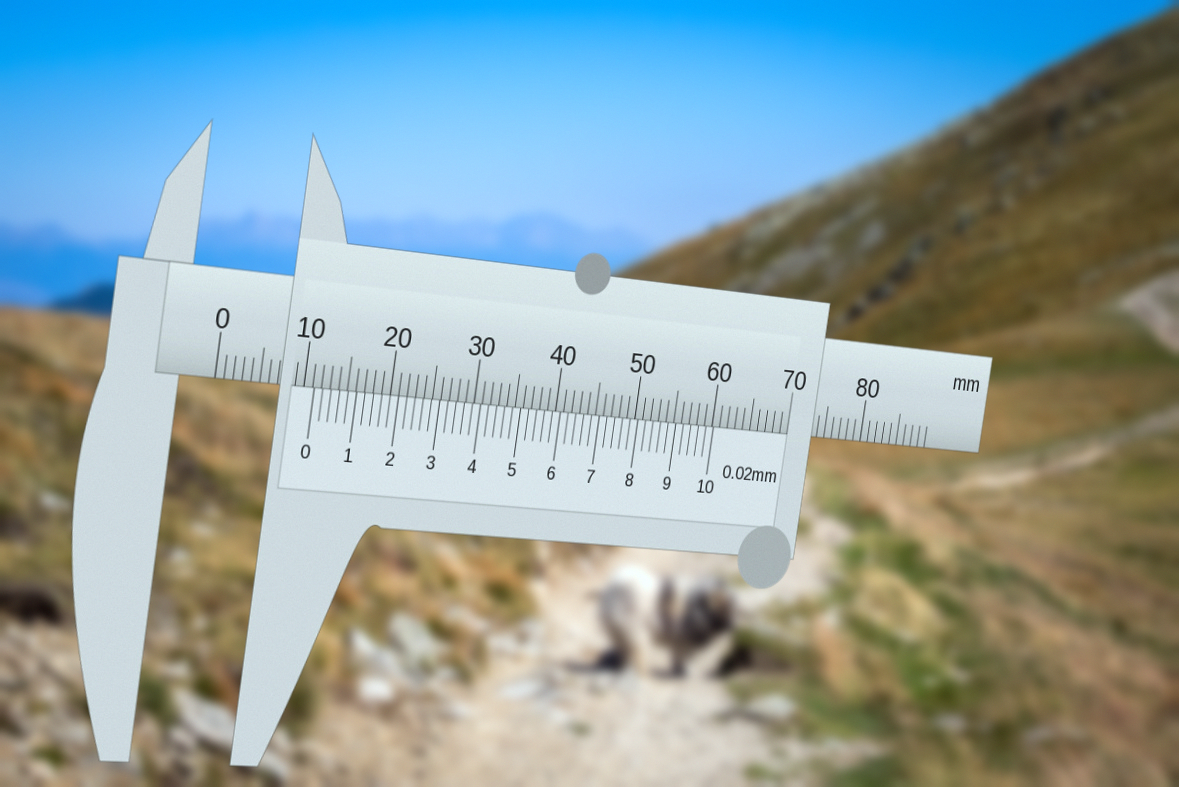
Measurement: 11.2 mm
